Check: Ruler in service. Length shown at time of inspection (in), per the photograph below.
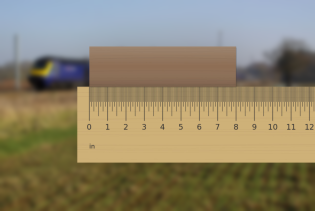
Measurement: 8 in
